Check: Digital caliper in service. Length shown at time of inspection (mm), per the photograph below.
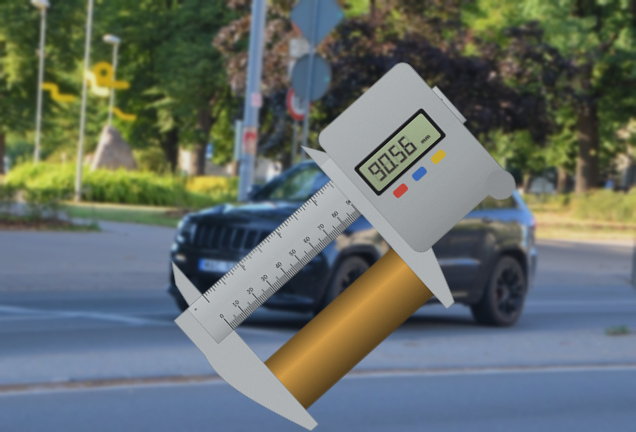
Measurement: 90.56 mm
